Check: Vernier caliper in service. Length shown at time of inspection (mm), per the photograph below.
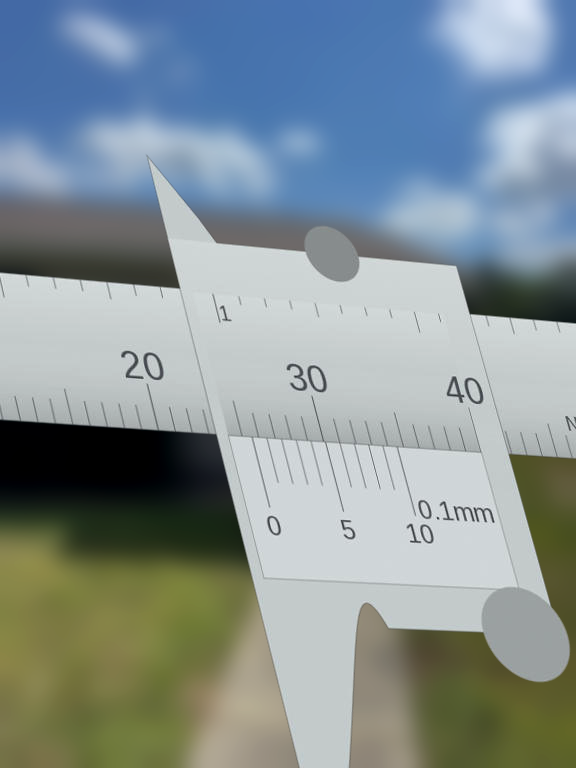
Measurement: 25.6 mm
